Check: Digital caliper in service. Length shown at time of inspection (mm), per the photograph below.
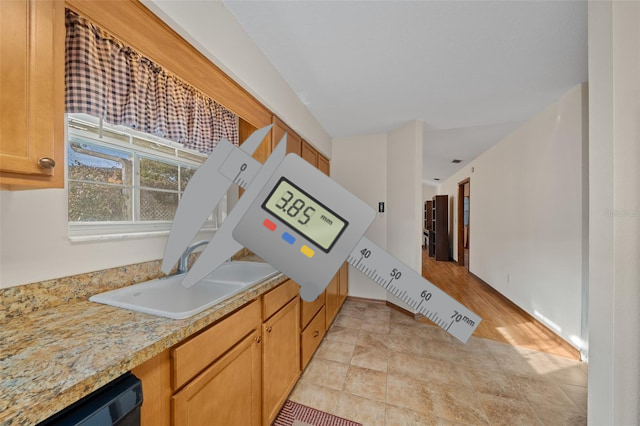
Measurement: 3.85 mm
